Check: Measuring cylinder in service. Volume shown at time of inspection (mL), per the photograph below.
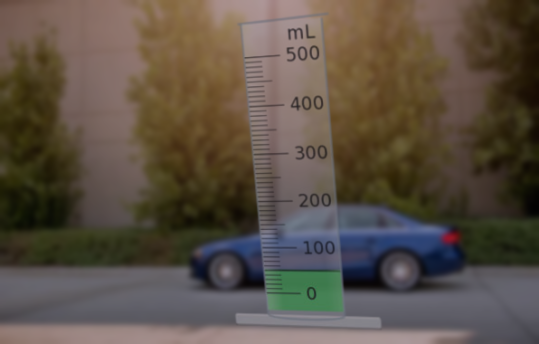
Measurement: 50 mL
